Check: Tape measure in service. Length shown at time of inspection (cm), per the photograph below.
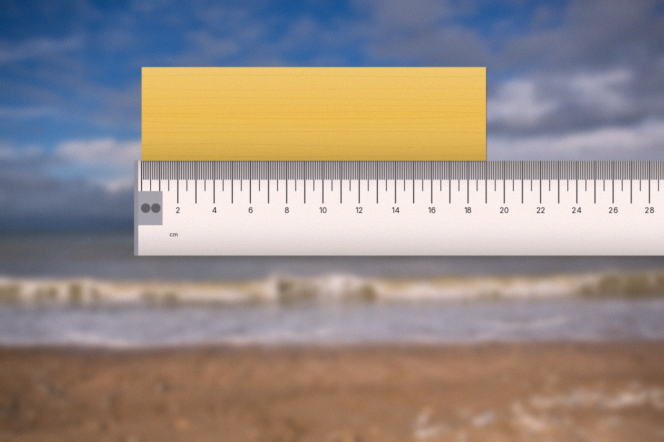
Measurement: 19 cm
